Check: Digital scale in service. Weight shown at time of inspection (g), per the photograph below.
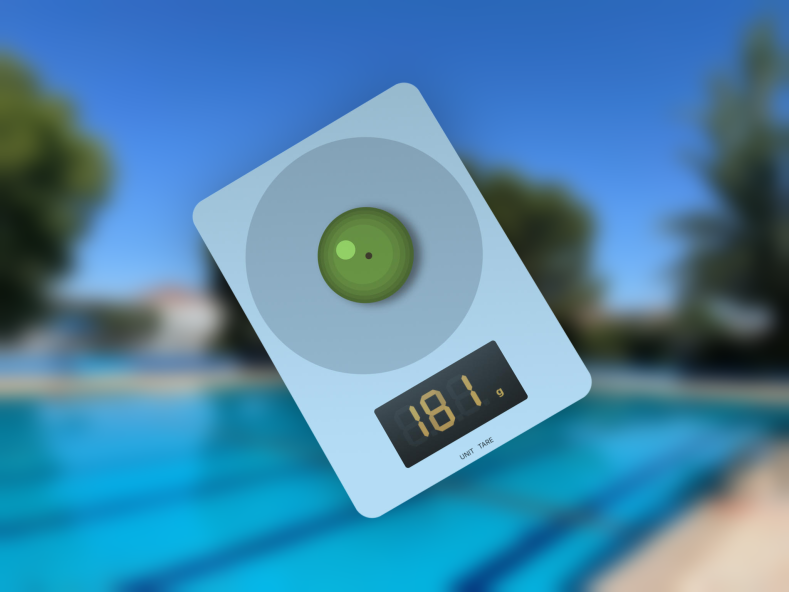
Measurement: 181 g
